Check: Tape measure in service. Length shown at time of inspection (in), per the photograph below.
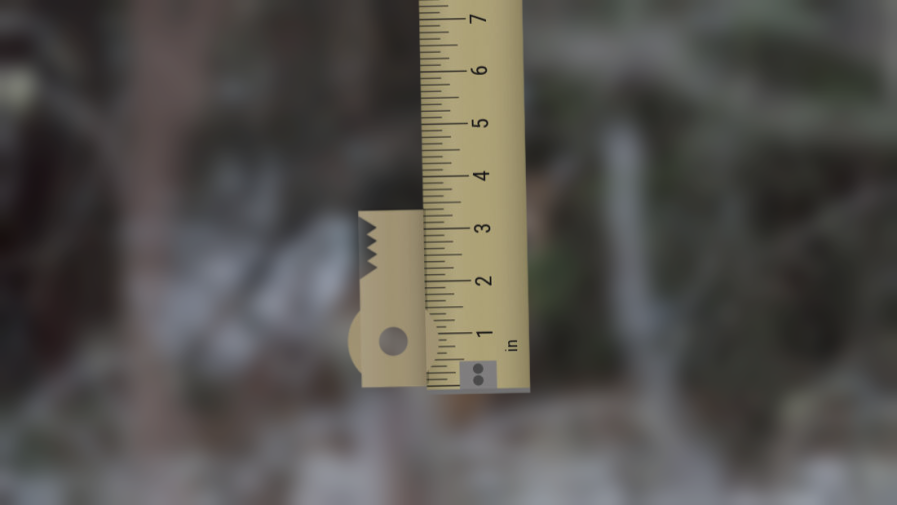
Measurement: 3.375 in
